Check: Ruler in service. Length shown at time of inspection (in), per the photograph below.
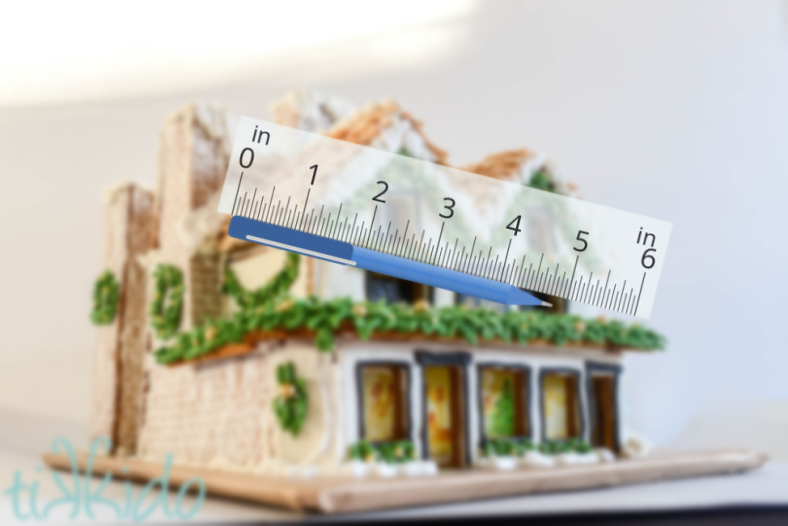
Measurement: 4.8125 in
